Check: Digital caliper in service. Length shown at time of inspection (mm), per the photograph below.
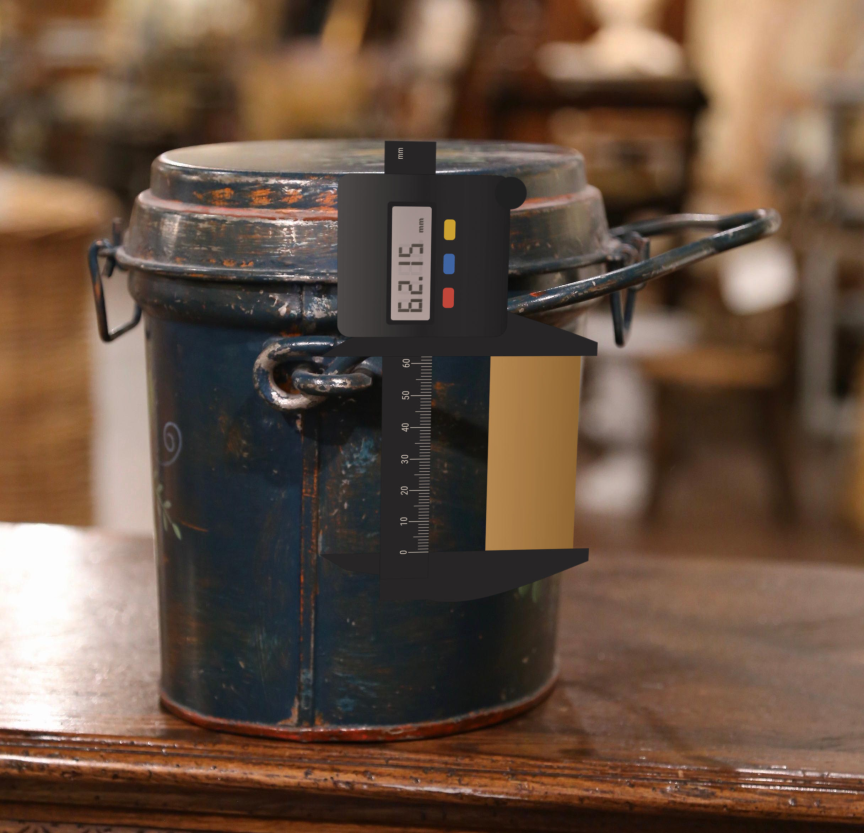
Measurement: 62.15 mm
